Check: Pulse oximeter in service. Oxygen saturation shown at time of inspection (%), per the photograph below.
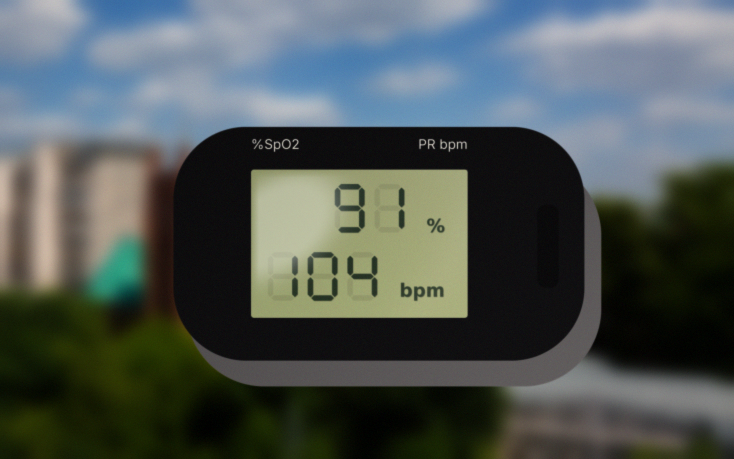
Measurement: 91 %
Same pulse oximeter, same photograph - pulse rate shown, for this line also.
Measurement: 104 bpm
